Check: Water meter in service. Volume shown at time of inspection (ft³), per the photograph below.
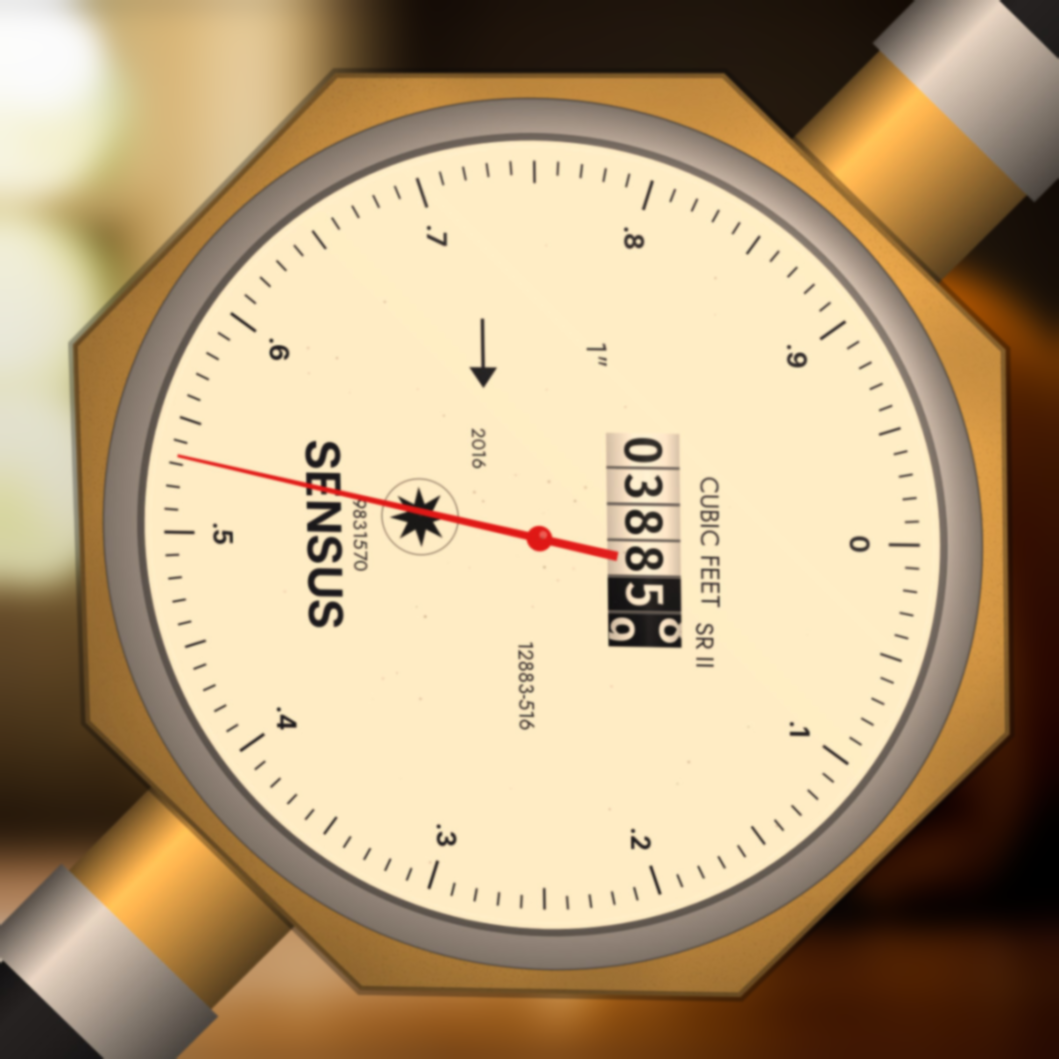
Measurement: 38858.53 ft³
